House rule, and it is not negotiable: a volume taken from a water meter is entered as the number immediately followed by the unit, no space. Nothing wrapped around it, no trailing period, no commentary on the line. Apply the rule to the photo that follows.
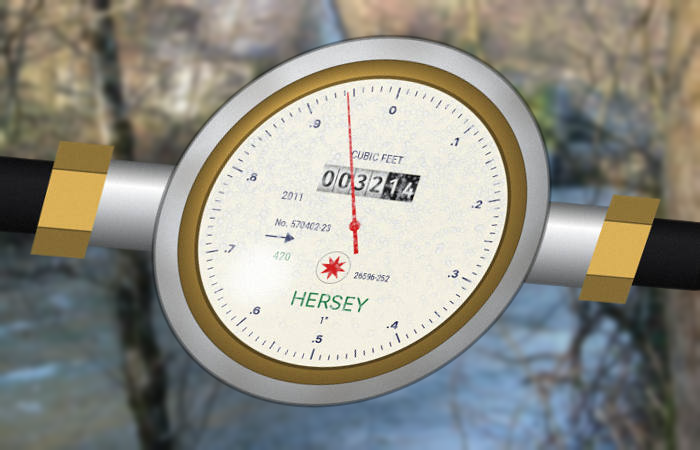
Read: 3213.94ft³
